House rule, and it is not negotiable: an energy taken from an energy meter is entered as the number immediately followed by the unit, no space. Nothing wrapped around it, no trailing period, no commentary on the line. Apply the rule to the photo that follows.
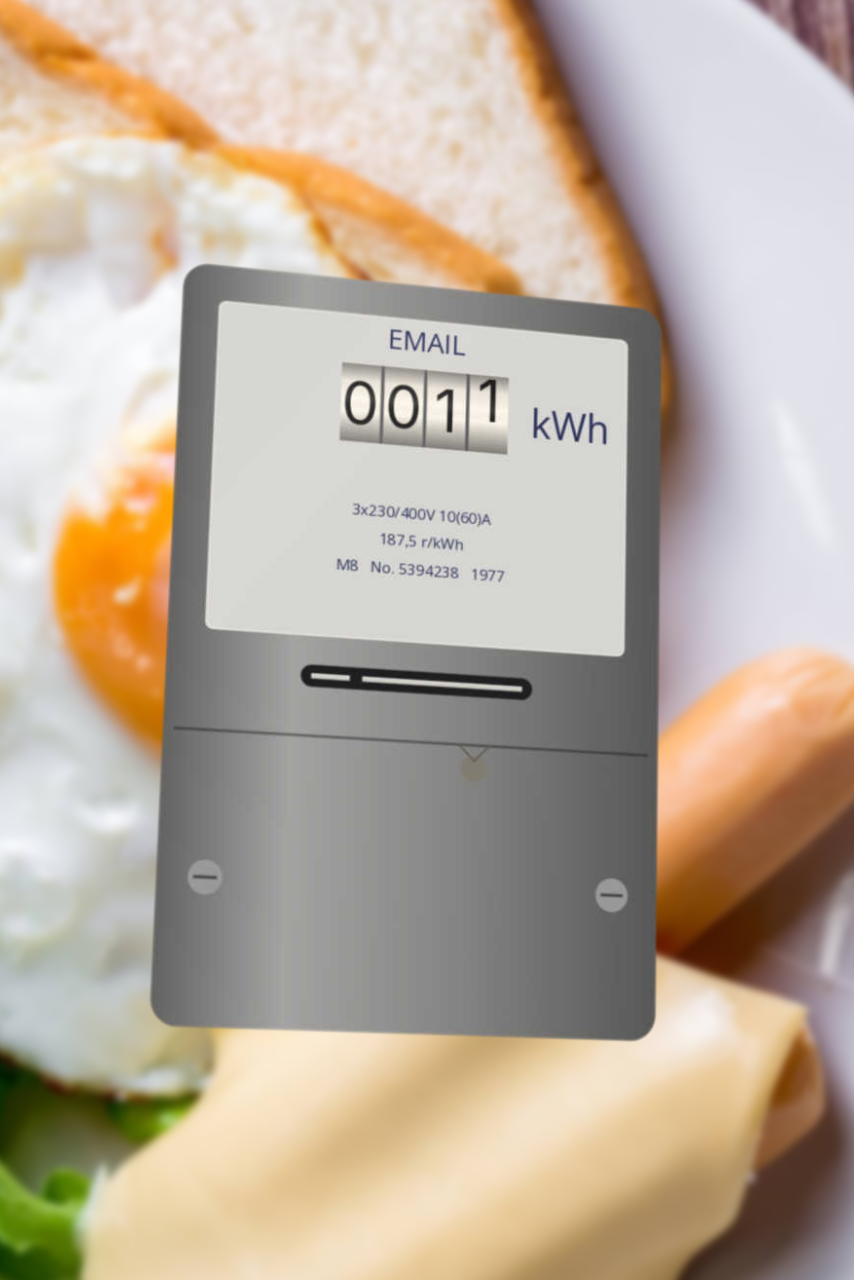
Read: 11kWh
